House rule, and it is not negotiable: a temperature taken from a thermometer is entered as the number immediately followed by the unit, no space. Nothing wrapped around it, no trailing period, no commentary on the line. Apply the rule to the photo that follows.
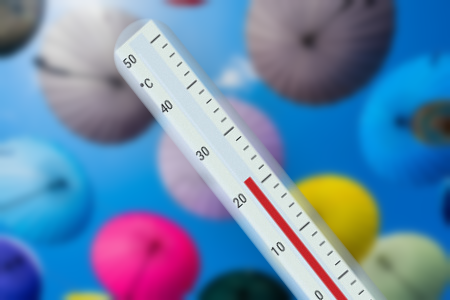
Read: 22°C
